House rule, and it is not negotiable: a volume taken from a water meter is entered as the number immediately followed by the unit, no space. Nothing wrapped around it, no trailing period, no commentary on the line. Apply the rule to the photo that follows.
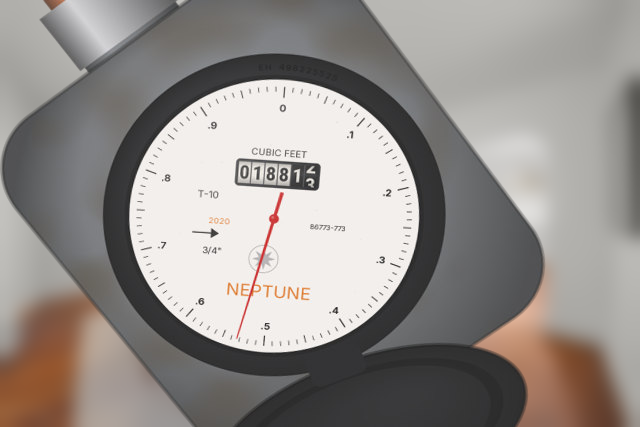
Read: 18812.53ft³
